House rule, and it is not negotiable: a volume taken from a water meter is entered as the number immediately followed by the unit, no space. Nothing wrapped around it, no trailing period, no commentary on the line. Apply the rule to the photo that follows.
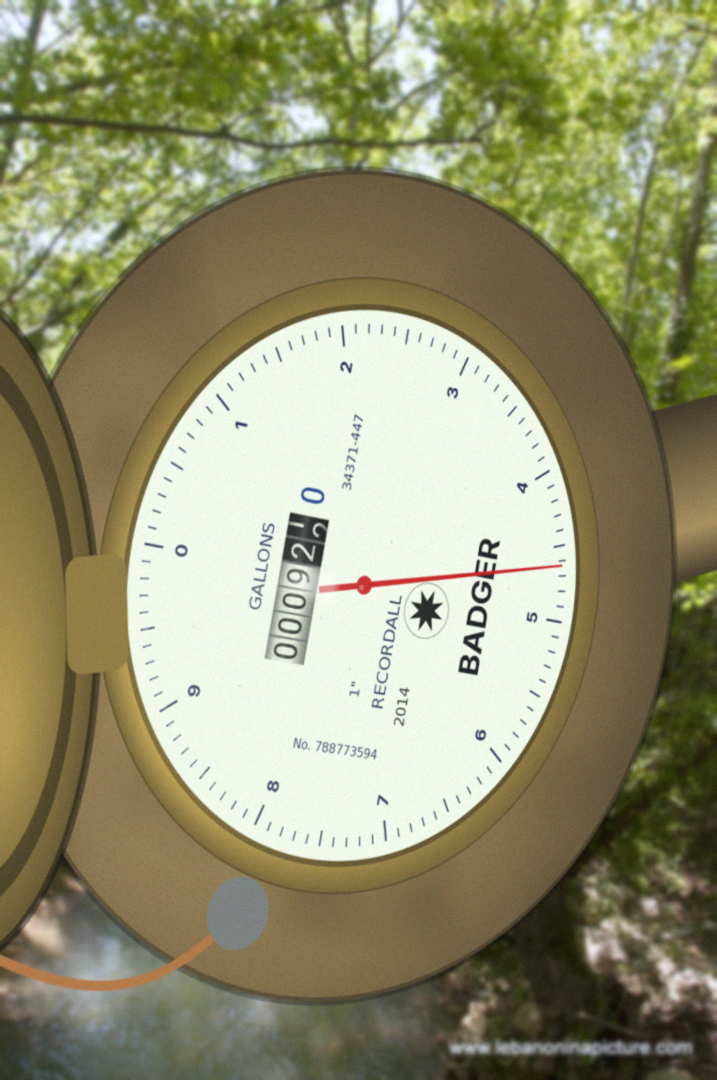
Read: 9214.6gal
